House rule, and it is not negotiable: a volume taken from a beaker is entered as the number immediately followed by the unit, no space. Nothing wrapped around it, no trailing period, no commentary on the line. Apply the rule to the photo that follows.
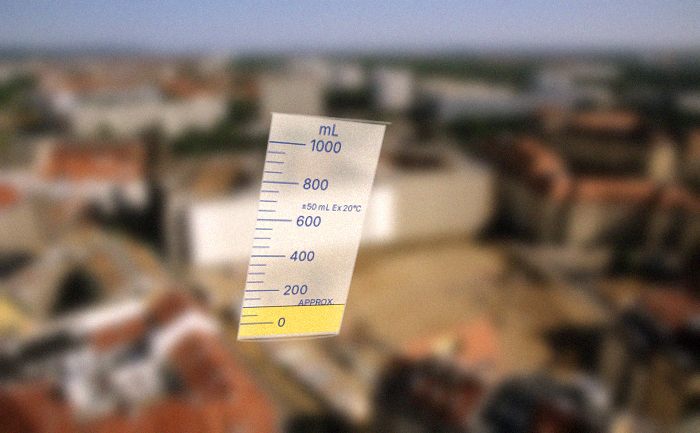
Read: 100mL
